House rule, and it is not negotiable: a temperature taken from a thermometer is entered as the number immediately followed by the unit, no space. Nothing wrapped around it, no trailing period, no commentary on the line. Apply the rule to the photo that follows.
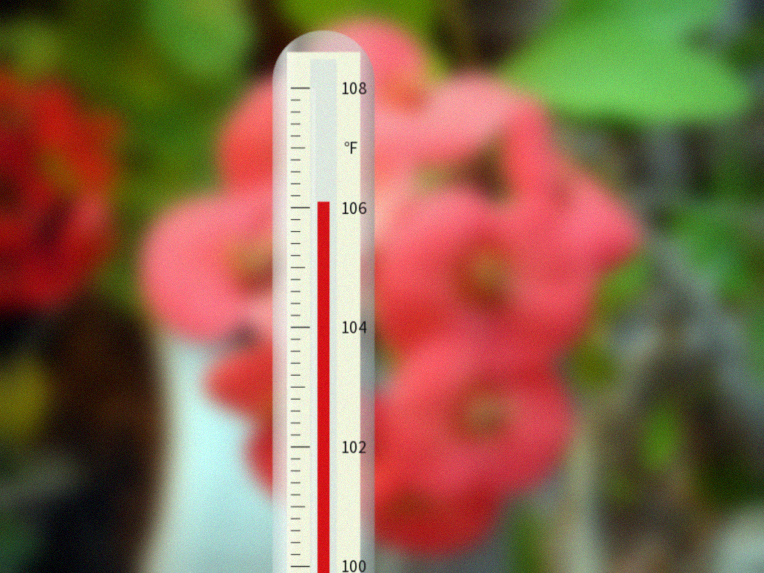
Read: 106.1°F
